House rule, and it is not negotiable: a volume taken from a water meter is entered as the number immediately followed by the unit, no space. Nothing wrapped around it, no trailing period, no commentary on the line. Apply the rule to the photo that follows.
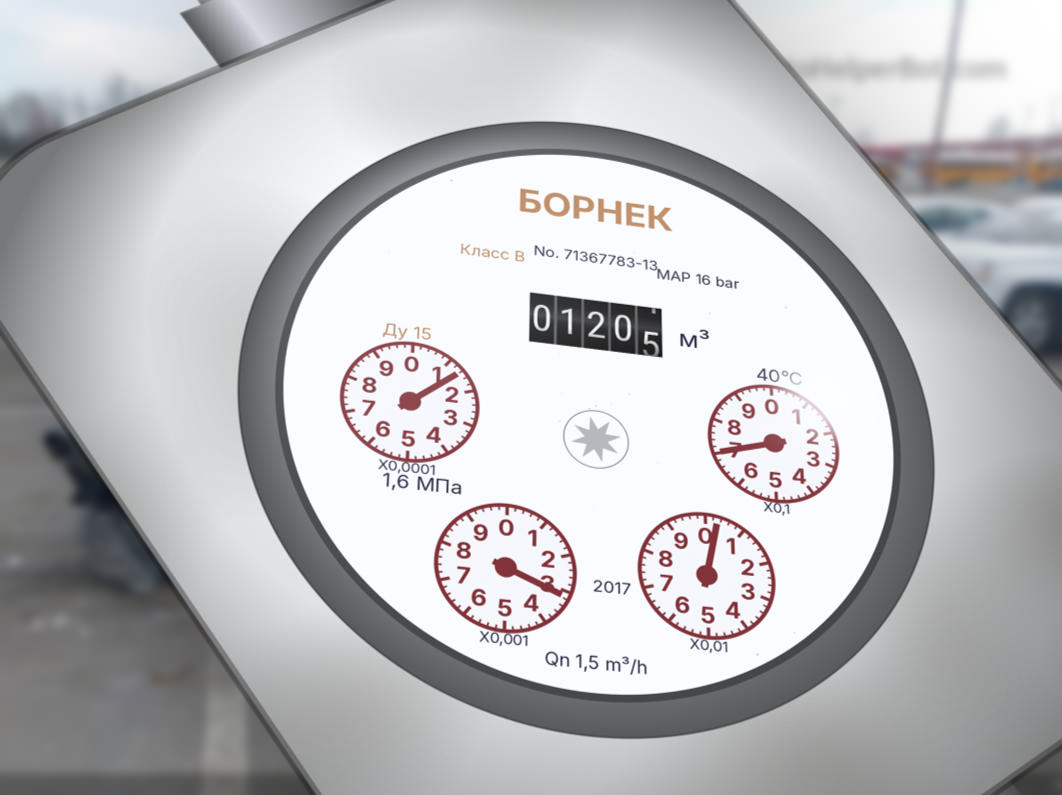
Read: 1204.7031m³
